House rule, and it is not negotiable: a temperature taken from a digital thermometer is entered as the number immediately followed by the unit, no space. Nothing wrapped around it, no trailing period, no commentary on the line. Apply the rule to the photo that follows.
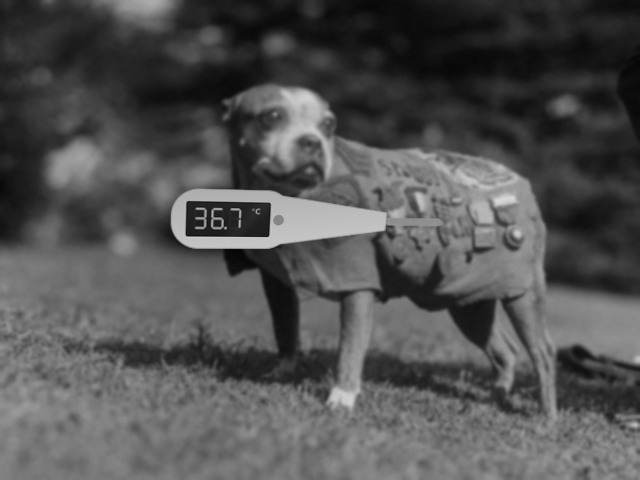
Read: 36.7°C
